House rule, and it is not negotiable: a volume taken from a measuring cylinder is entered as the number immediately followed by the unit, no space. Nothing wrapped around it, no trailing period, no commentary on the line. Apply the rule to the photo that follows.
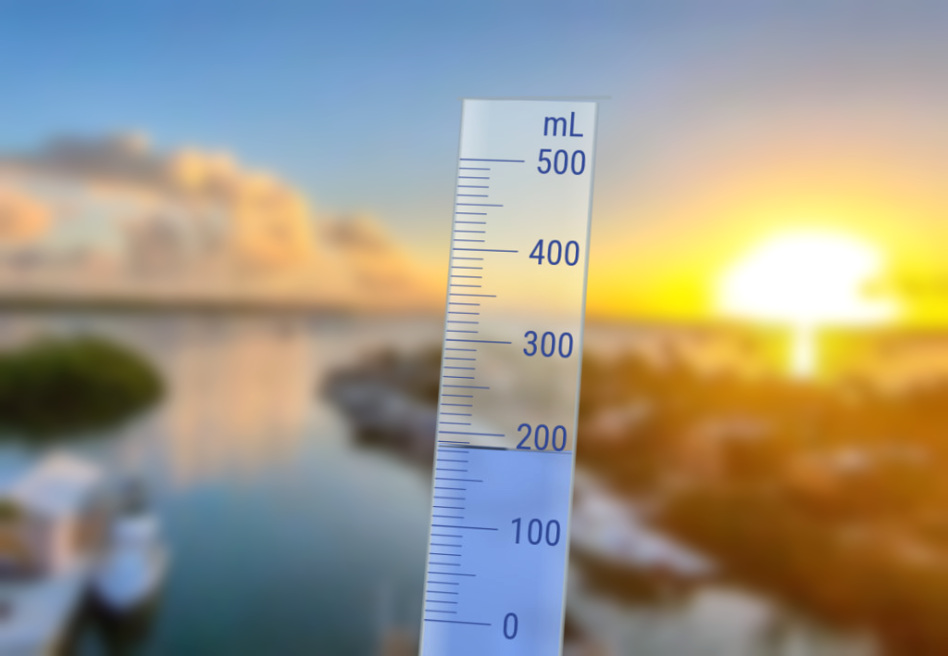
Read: 185mL
